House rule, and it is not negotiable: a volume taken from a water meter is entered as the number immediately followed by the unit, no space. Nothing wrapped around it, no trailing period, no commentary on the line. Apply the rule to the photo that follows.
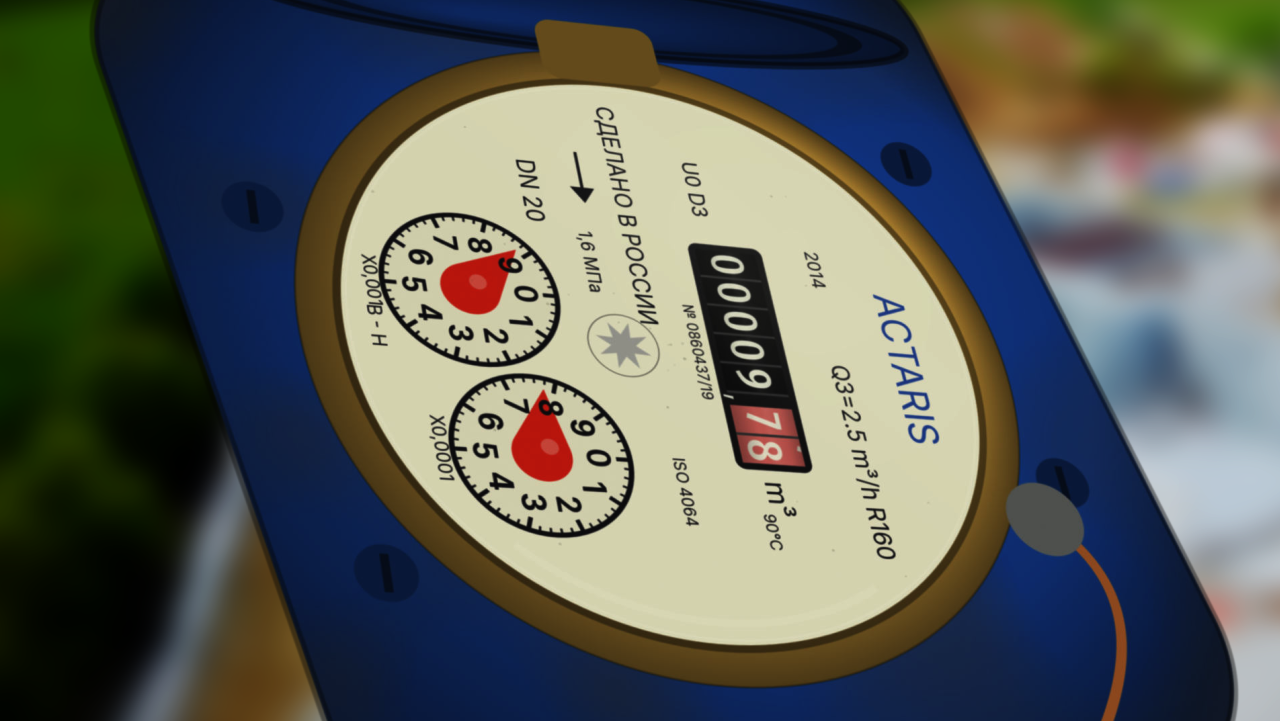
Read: 9.7787m³
